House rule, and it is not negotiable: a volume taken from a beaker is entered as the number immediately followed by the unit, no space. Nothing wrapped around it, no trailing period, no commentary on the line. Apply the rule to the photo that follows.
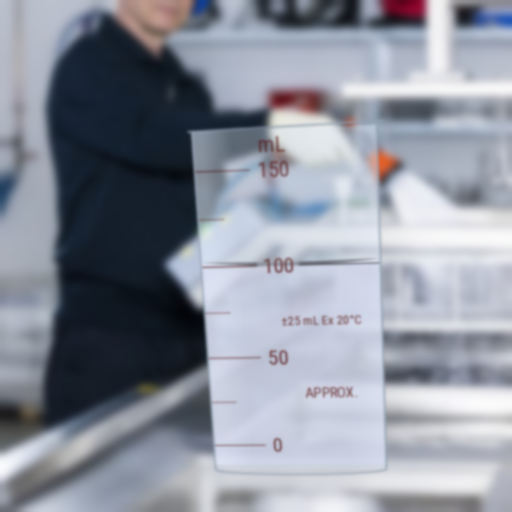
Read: 100mL
